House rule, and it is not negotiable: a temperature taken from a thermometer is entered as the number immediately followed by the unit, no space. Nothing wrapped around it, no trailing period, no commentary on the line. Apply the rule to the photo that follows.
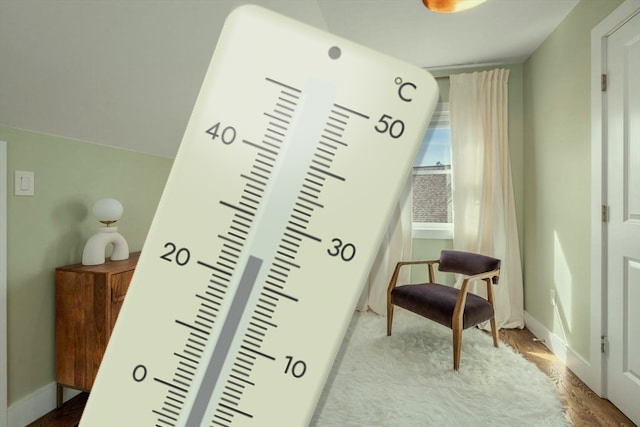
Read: 24°C
